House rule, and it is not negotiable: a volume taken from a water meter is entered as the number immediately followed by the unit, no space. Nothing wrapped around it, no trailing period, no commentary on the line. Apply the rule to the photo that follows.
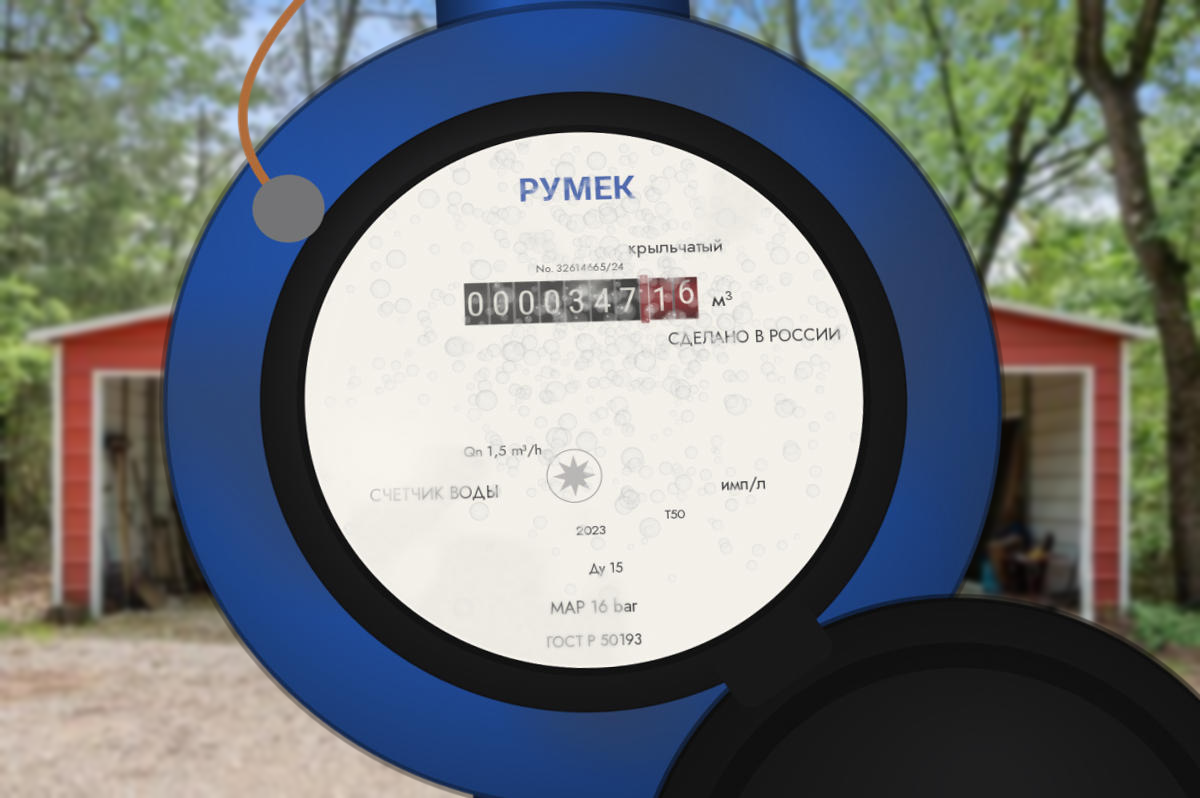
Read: 347.16m³
